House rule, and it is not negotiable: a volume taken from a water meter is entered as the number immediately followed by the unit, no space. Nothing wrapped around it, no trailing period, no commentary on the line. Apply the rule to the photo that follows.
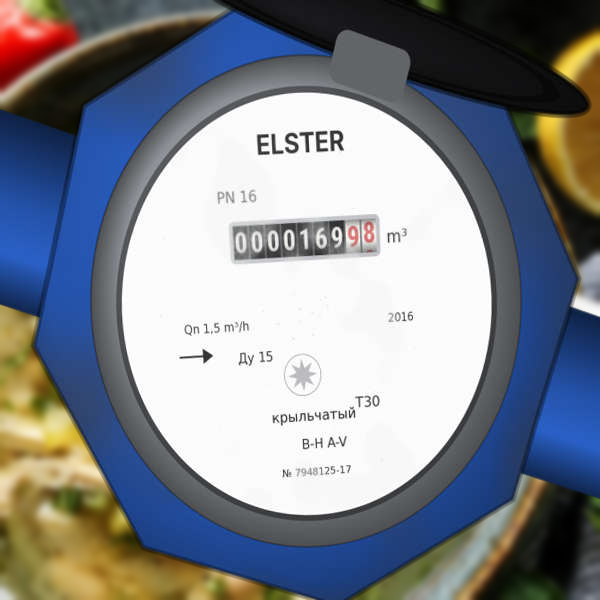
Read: 169.98m³
